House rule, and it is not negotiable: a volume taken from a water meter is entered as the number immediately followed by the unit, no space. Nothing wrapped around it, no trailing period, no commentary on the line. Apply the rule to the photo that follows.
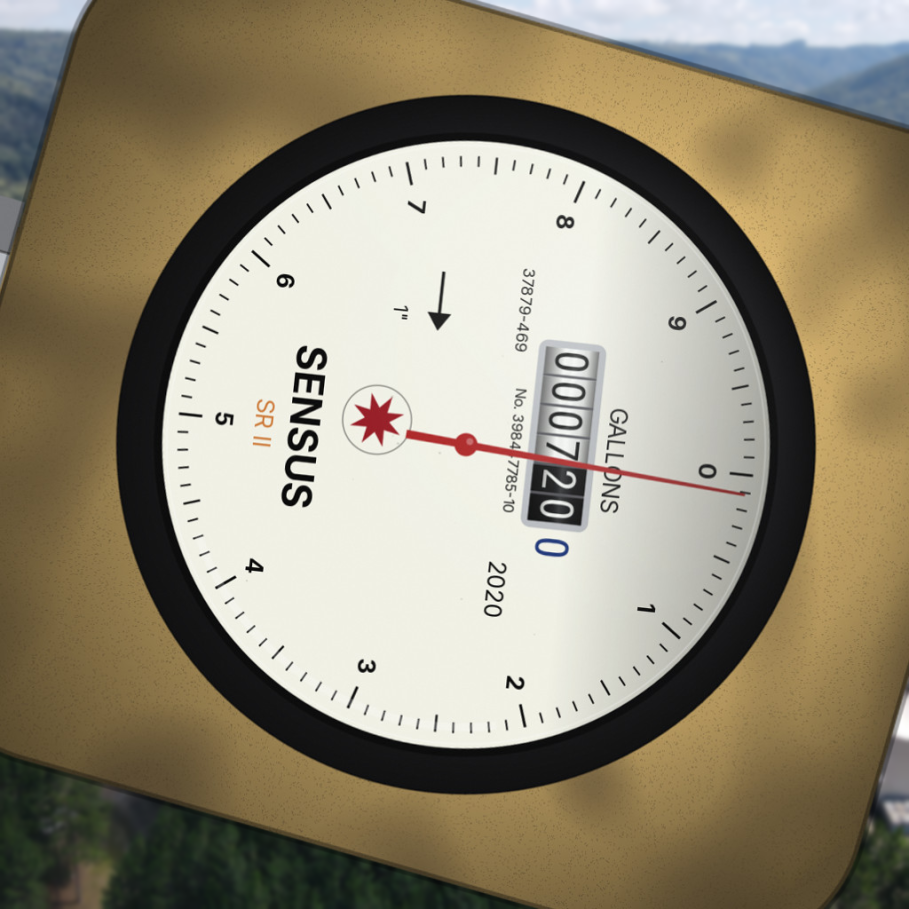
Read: 7200.1gal
